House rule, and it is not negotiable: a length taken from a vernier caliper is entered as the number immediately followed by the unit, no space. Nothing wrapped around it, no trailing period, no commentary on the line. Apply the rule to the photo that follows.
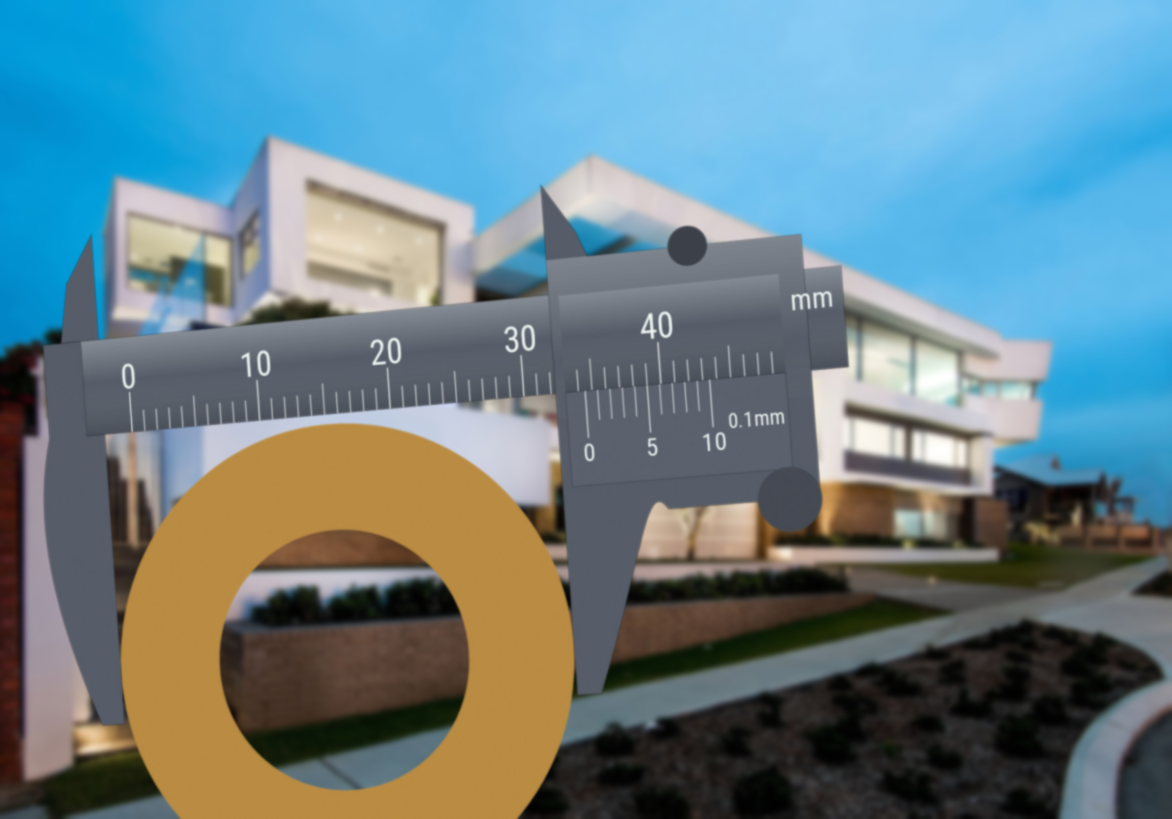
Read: 34.5mm
